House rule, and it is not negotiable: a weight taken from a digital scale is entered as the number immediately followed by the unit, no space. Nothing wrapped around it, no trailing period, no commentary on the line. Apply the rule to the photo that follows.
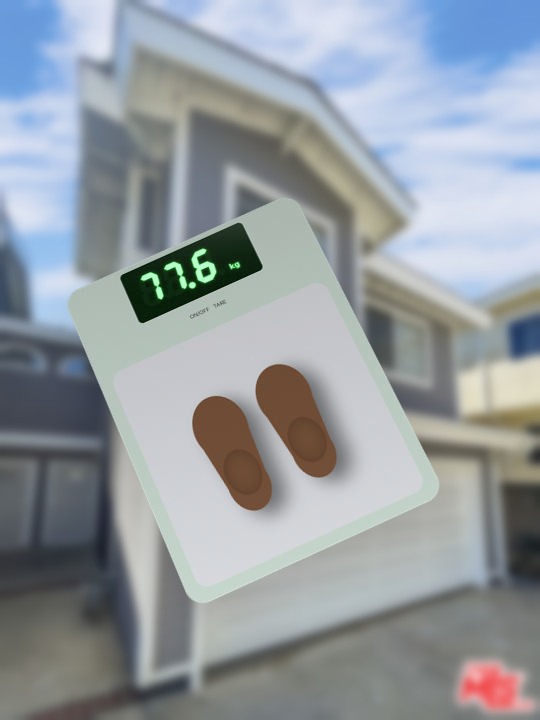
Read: 77.6kg
